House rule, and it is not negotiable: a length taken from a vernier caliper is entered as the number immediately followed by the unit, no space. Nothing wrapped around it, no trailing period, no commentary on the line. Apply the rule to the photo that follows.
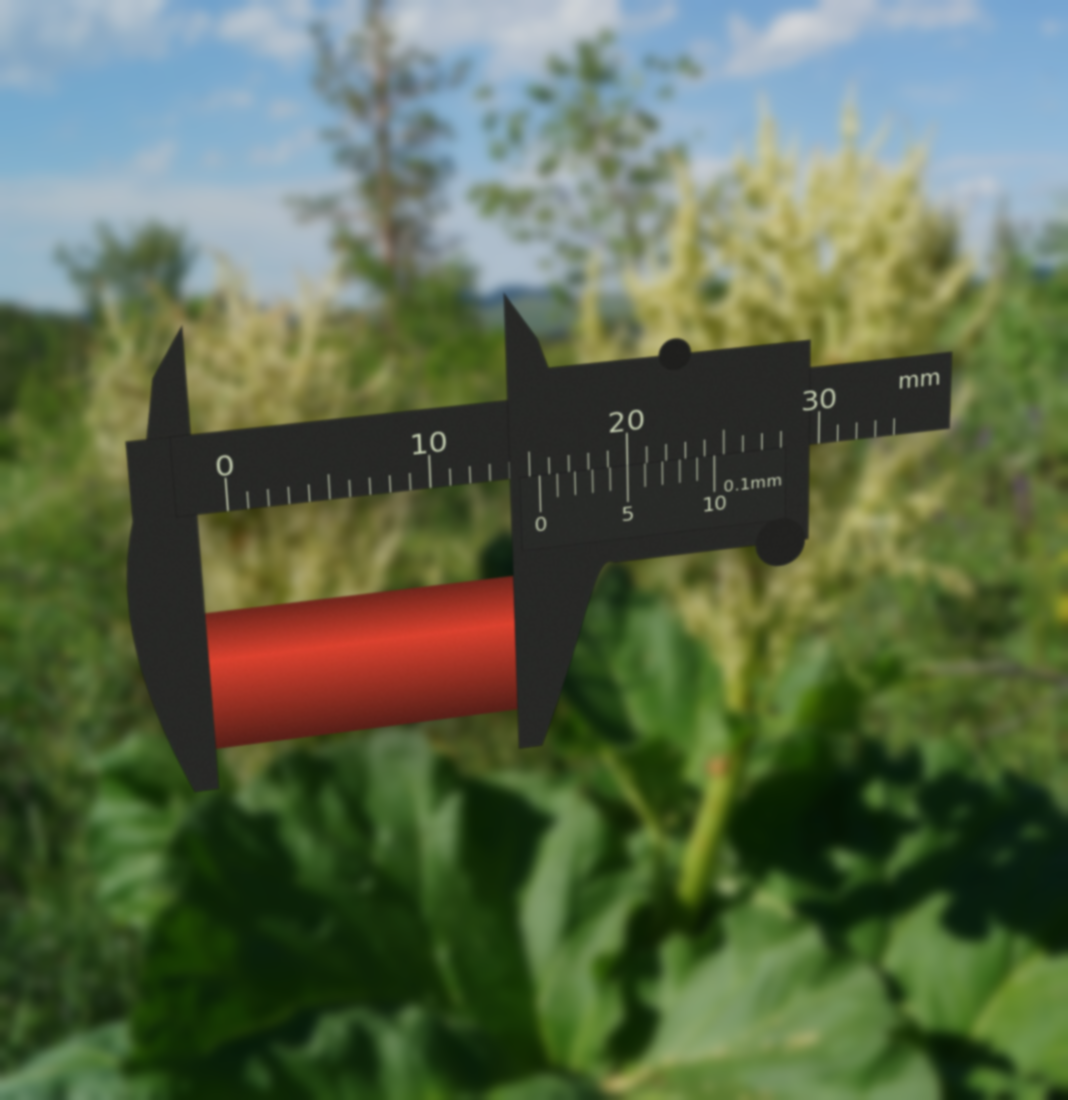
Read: 15.5mm
